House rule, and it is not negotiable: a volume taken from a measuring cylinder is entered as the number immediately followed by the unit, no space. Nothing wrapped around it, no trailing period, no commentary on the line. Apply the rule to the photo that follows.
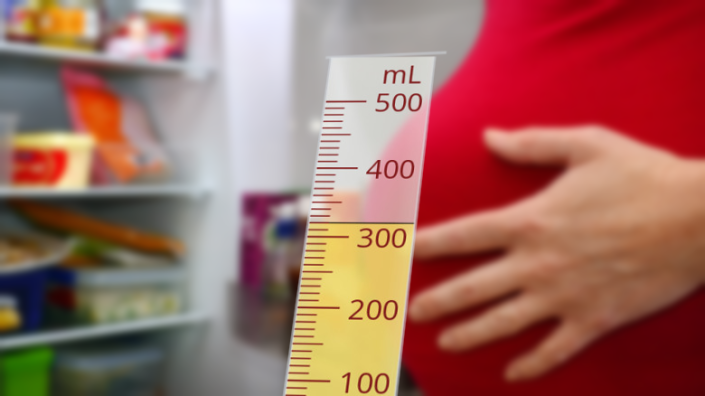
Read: 320mL
